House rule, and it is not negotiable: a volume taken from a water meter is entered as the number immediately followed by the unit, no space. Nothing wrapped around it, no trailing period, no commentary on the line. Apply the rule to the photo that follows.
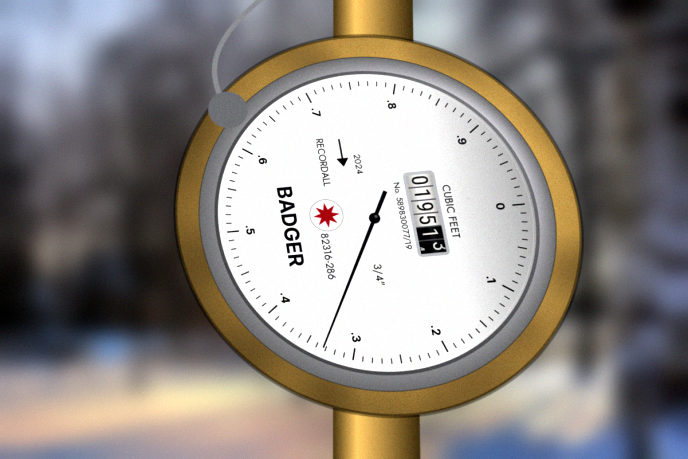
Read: 19513.33ft³
